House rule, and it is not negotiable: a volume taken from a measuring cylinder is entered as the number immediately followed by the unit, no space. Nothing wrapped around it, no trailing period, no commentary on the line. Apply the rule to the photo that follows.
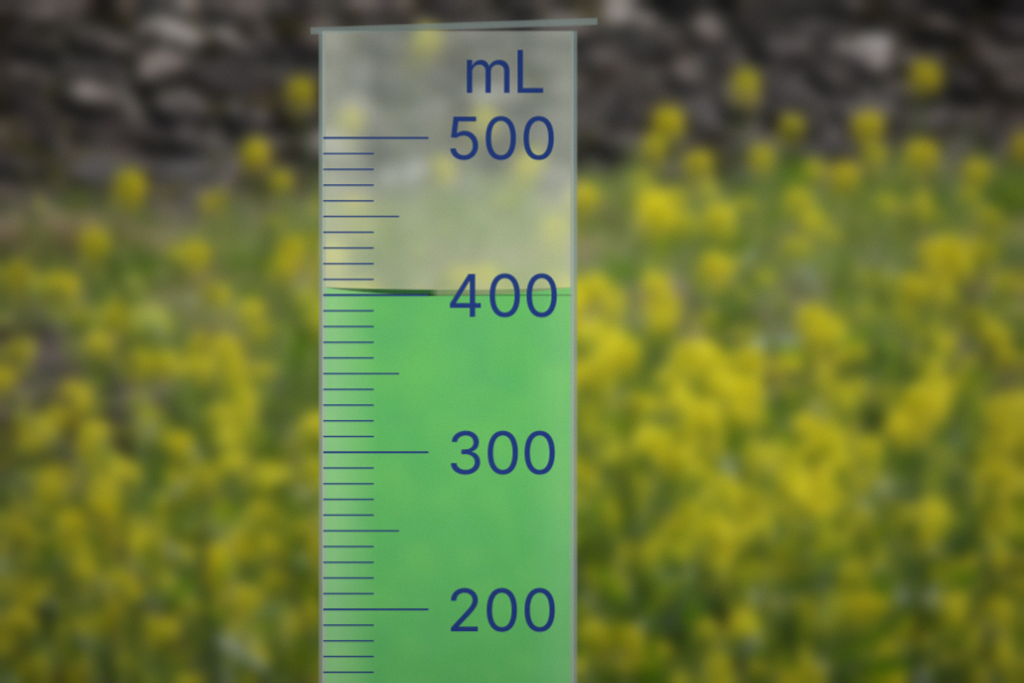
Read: 400mL
